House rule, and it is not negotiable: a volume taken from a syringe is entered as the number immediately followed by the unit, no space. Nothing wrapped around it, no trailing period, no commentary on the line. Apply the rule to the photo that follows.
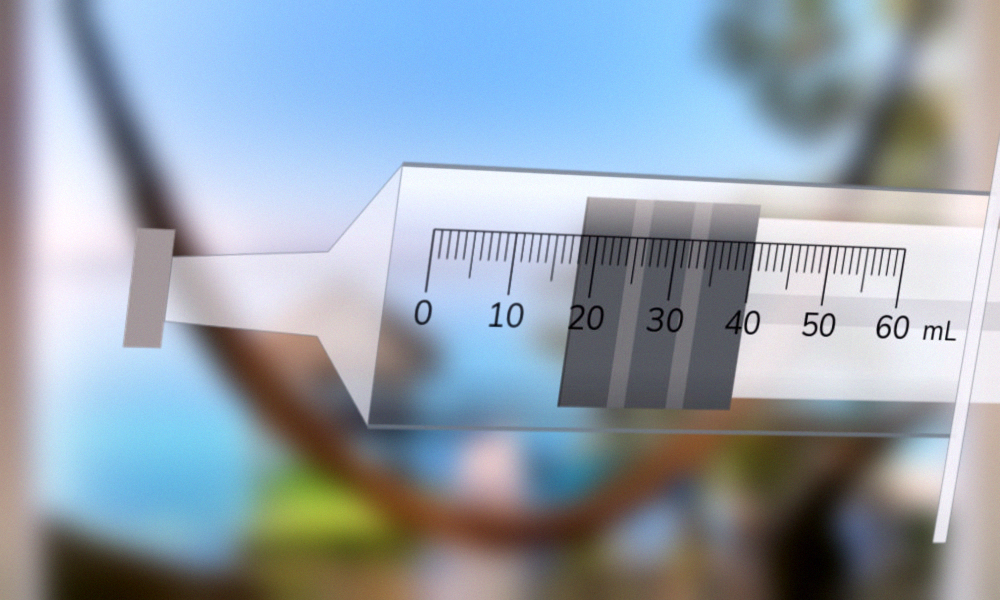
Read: 18mL
